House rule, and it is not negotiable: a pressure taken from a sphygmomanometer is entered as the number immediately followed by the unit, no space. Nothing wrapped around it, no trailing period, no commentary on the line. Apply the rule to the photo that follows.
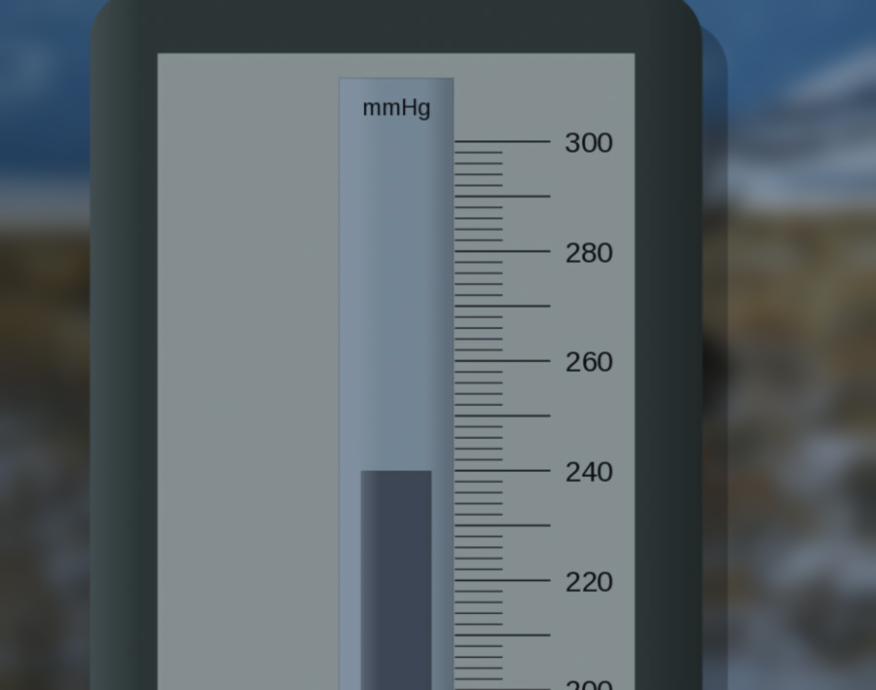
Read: 240mmHg
